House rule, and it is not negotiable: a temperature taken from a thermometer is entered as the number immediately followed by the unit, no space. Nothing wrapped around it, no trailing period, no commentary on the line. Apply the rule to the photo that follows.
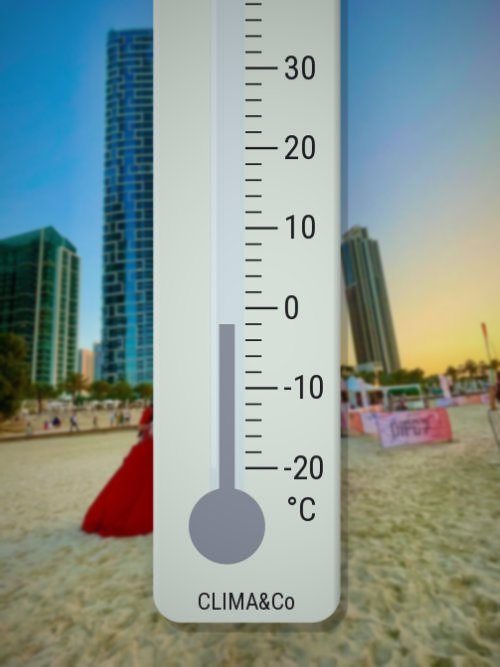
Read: -2°C
